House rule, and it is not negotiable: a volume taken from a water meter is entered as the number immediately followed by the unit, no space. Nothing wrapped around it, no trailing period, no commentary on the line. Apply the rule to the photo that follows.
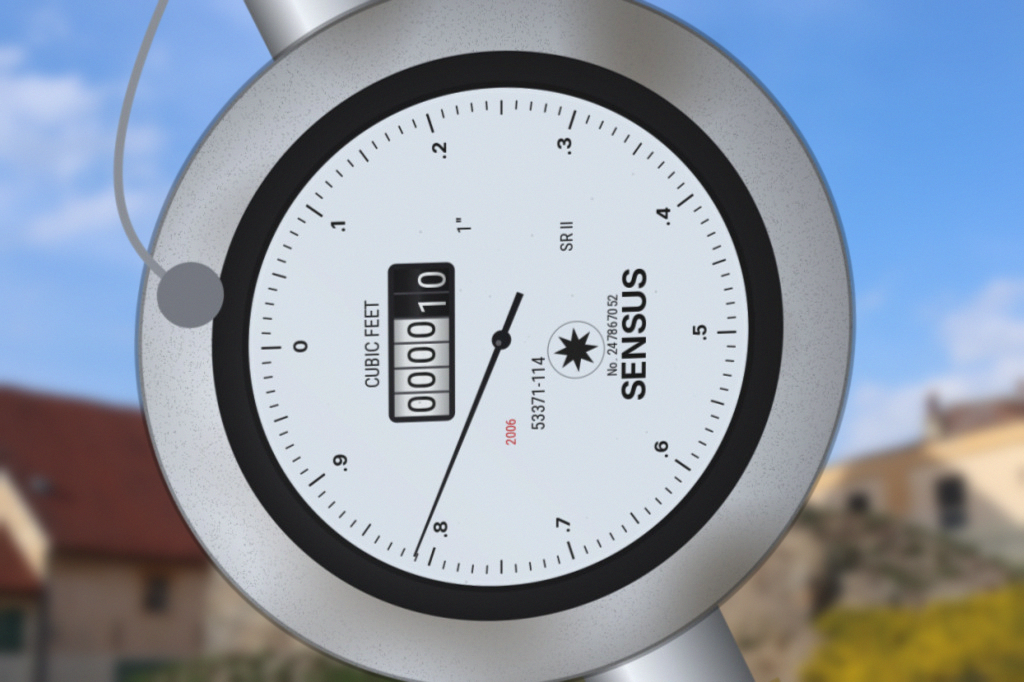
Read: 9.81ft³
